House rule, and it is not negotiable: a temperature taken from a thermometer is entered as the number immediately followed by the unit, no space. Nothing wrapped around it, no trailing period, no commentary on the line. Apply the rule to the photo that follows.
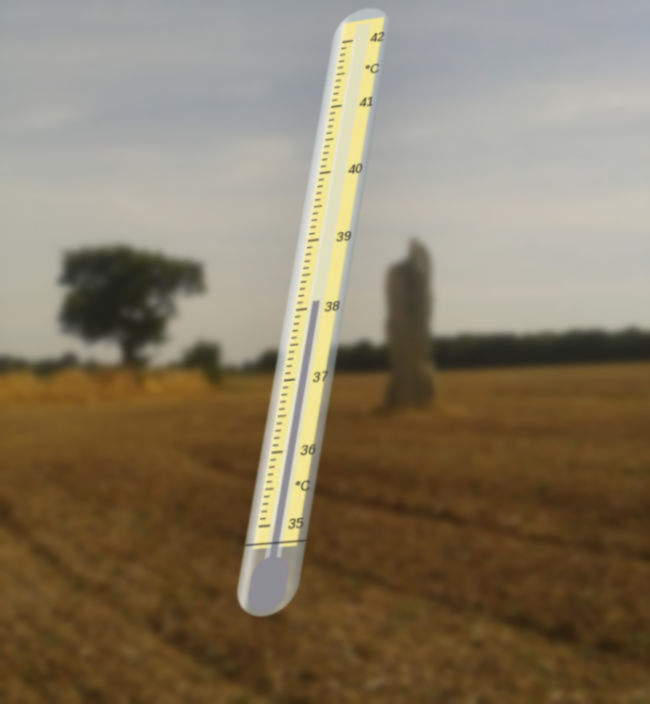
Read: 38.1°C
